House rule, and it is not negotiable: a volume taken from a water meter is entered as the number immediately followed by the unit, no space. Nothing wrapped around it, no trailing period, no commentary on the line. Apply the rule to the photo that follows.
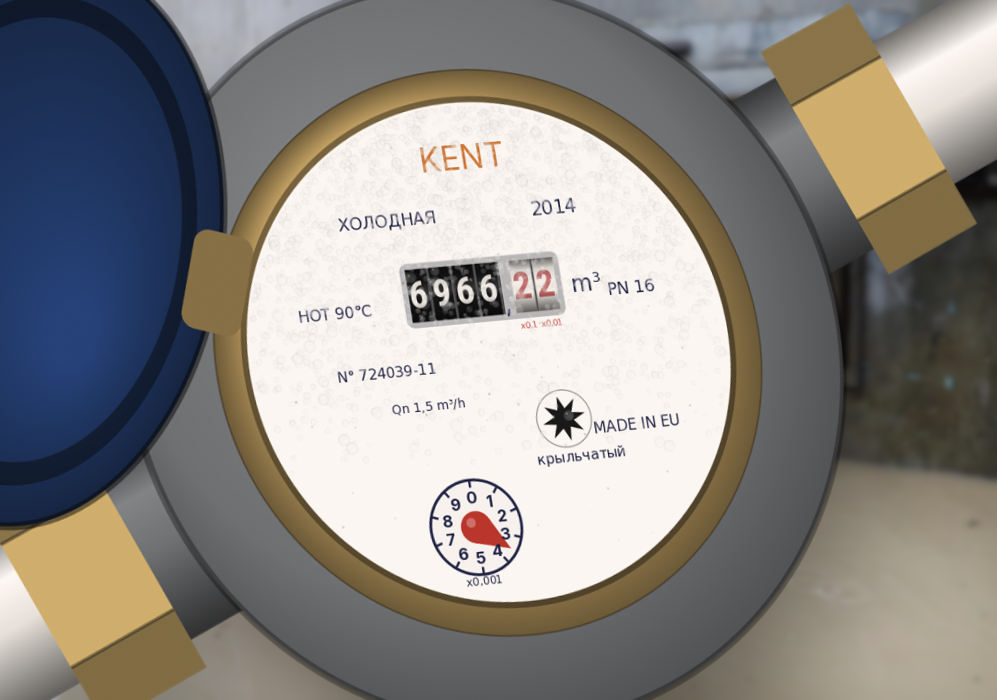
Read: 6966.223m³
